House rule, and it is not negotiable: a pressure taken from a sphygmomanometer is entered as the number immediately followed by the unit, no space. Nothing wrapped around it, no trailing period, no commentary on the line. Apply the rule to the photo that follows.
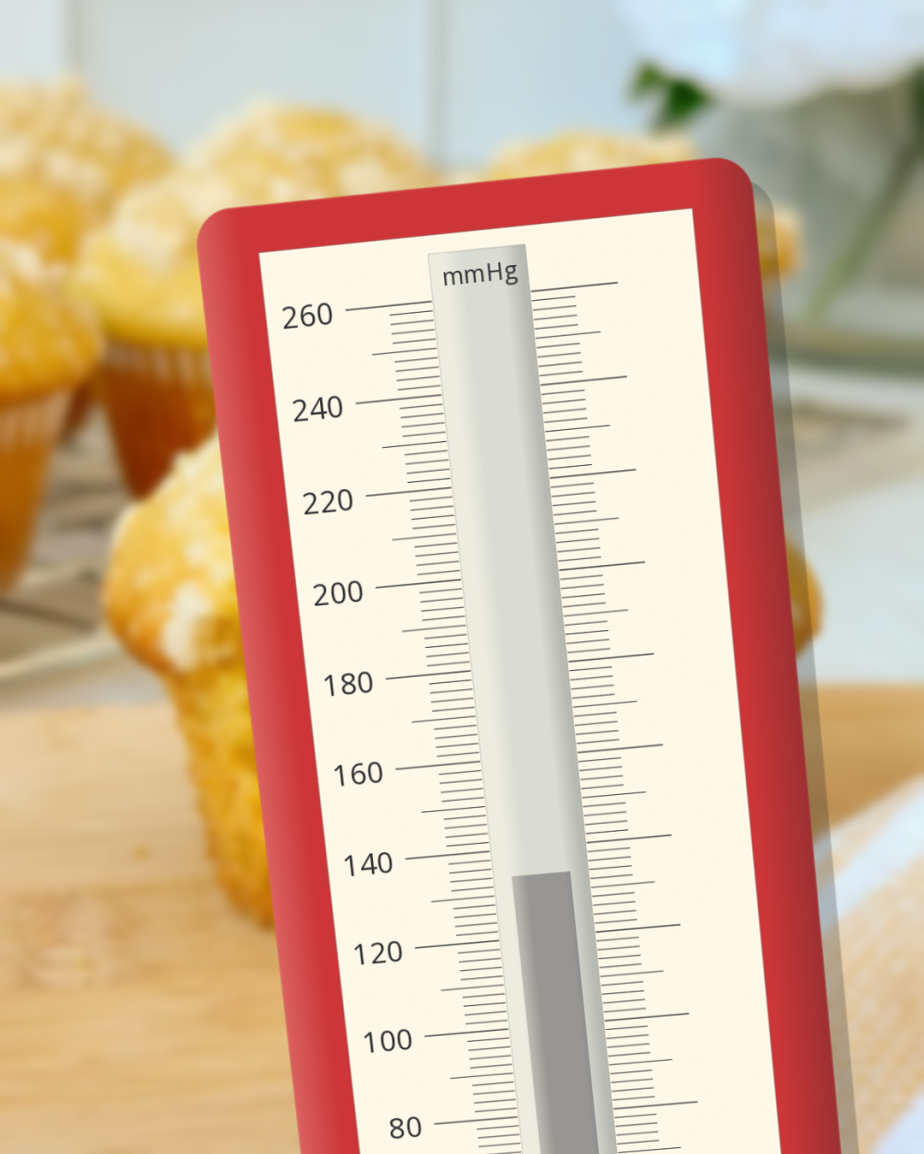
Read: 134mmHg
